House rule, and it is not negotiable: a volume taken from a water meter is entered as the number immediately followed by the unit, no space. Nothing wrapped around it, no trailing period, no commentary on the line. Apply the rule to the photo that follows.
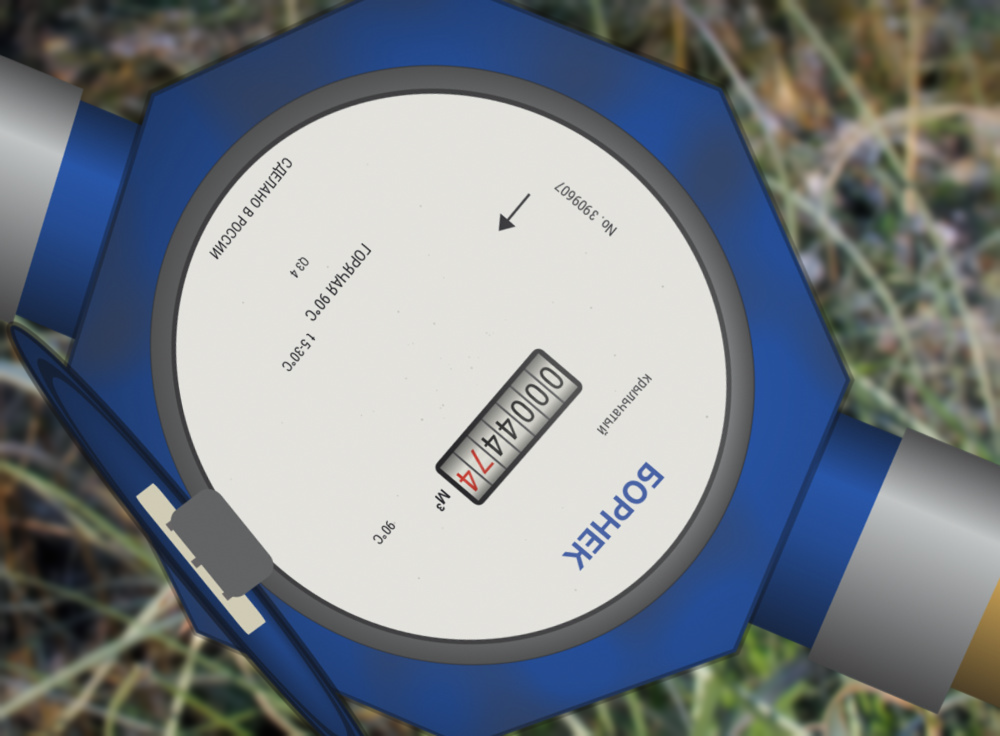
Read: 44.74m³
